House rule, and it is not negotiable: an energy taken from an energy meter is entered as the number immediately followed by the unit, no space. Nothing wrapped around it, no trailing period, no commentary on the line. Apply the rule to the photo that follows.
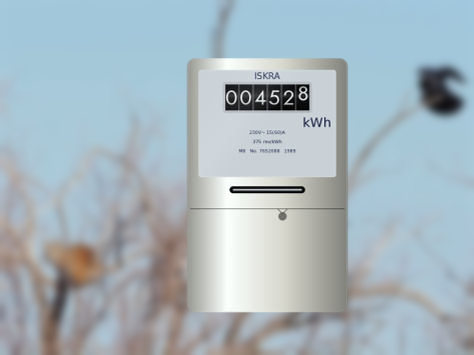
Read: 4528kWh
